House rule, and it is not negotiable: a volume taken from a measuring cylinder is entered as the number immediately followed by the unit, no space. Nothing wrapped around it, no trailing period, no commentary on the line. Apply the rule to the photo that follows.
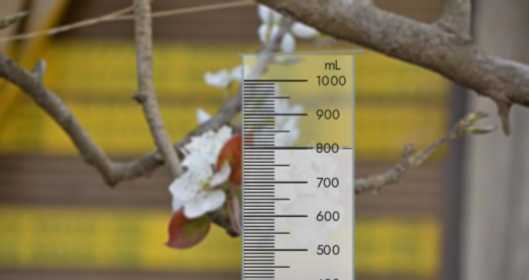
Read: 800mL
